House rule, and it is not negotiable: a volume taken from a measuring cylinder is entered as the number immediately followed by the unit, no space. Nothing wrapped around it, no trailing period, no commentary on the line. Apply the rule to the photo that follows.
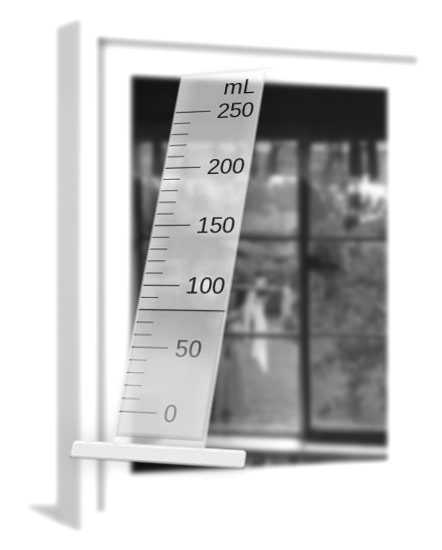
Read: 80mL
